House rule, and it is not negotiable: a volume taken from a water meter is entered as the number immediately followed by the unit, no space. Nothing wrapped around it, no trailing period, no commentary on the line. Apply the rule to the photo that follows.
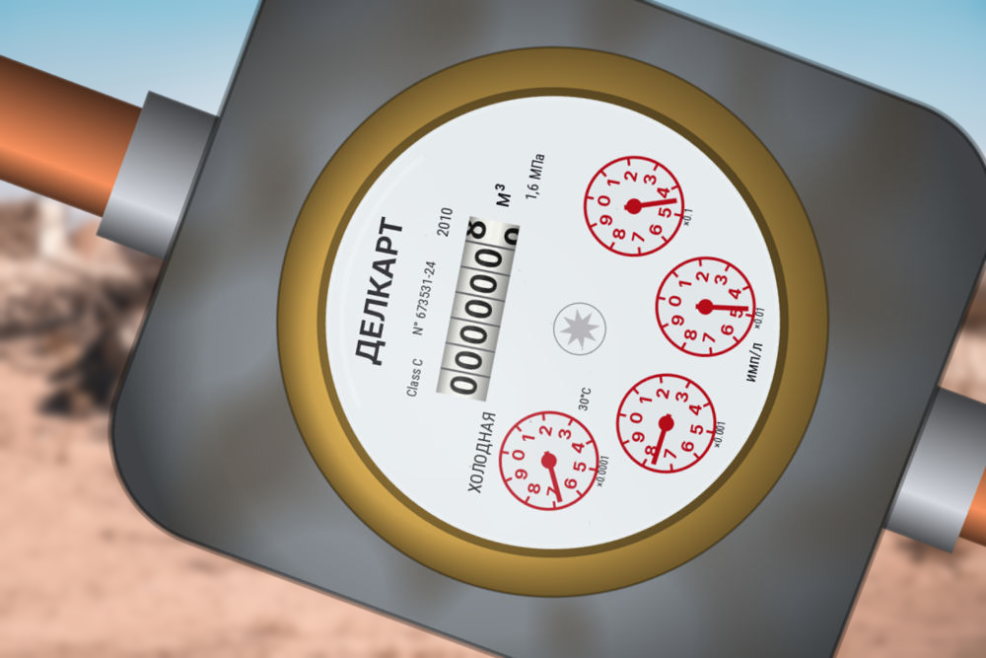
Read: 8.4476m³
